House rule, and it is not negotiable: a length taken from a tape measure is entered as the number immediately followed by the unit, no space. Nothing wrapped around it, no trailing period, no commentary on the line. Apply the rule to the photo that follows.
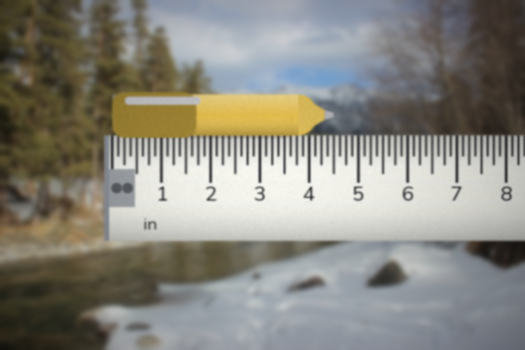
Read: 4.5in
